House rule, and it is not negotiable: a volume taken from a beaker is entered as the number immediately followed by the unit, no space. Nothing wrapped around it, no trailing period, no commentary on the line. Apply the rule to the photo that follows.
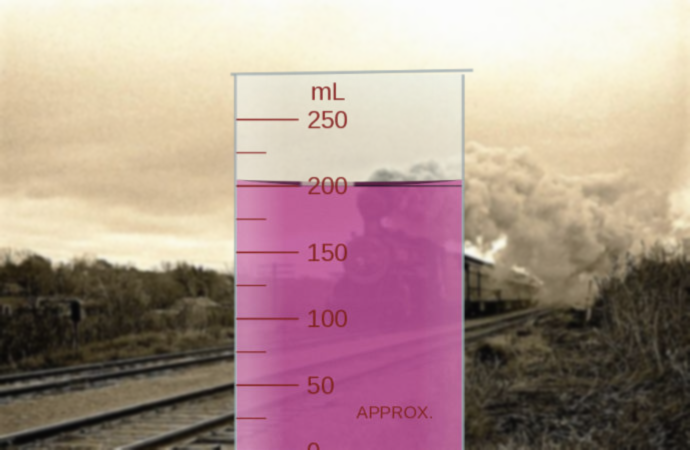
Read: 200mL
